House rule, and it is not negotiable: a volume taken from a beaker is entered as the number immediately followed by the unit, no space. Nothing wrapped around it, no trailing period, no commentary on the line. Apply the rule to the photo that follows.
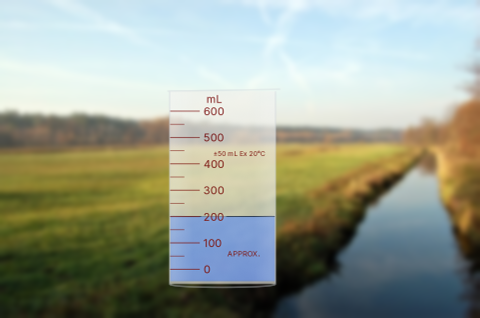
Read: 200mL
